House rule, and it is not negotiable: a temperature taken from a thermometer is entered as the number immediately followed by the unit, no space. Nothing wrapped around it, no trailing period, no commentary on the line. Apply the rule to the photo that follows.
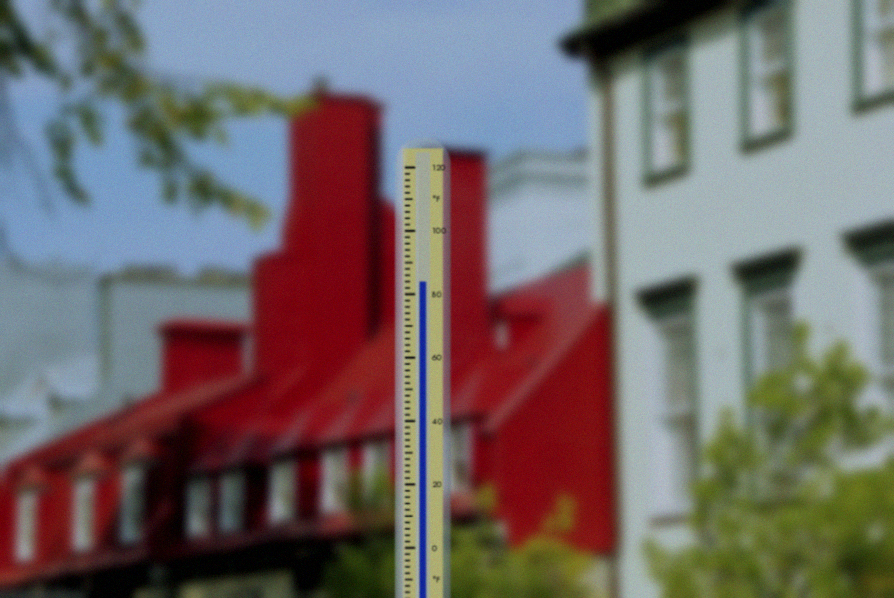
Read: 84°F
